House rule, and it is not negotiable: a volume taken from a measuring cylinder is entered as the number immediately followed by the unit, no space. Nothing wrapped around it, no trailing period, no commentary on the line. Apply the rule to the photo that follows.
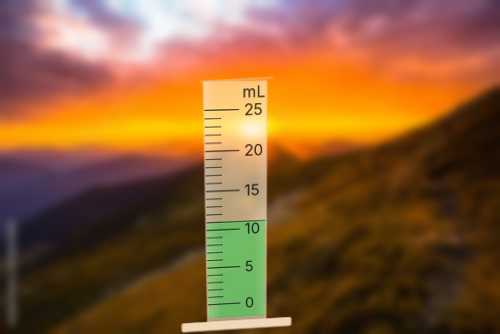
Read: 11mL
